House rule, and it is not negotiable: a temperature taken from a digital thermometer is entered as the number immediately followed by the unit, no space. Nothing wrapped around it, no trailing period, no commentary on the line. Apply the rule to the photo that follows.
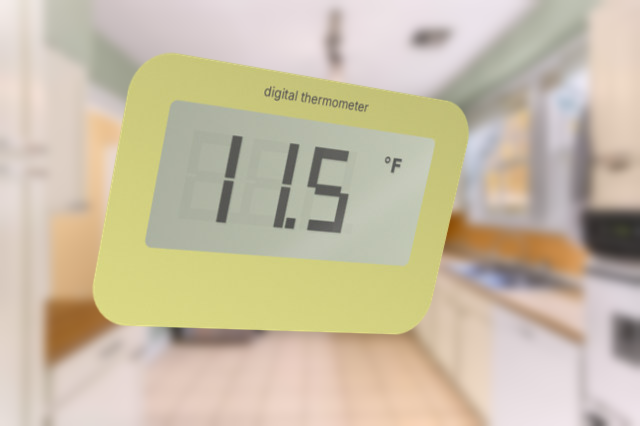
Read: 11.5°F
